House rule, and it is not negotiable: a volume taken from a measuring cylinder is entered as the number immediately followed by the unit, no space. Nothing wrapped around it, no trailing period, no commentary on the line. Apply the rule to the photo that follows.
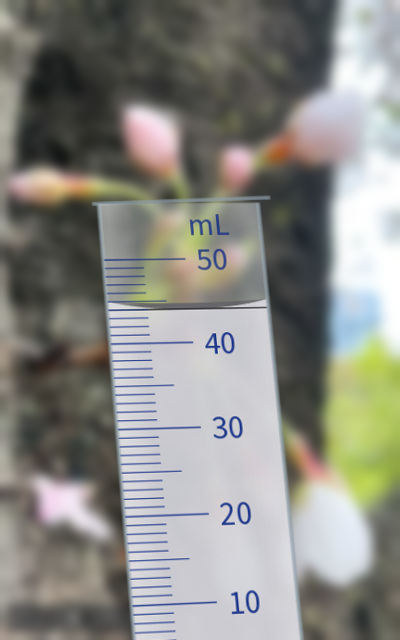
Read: 44mL
